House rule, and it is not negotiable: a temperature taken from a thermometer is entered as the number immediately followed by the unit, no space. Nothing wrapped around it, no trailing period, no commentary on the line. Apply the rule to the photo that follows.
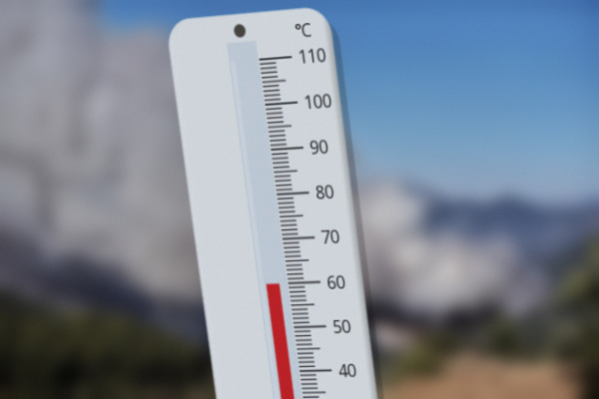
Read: 60°C
